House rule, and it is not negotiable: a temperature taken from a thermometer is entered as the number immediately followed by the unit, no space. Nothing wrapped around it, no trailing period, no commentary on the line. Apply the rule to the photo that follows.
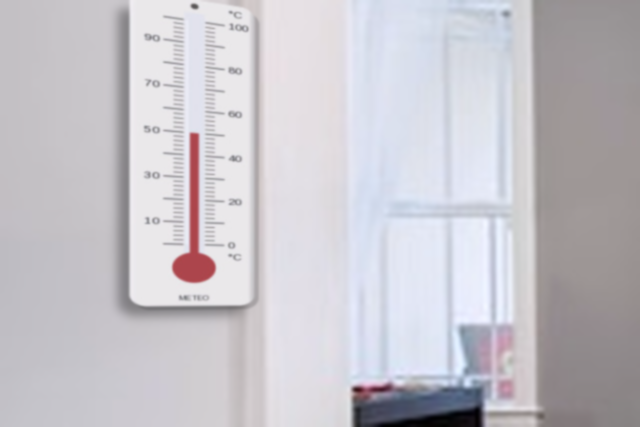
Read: 50°C
